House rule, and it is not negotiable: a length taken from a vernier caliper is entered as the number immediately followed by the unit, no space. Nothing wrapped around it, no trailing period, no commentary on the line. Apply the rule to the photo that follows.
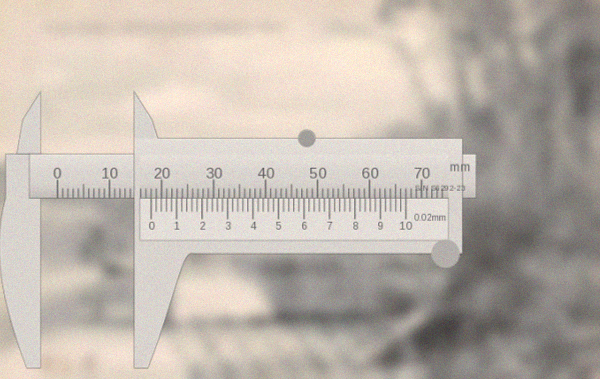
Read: 18.0mm
